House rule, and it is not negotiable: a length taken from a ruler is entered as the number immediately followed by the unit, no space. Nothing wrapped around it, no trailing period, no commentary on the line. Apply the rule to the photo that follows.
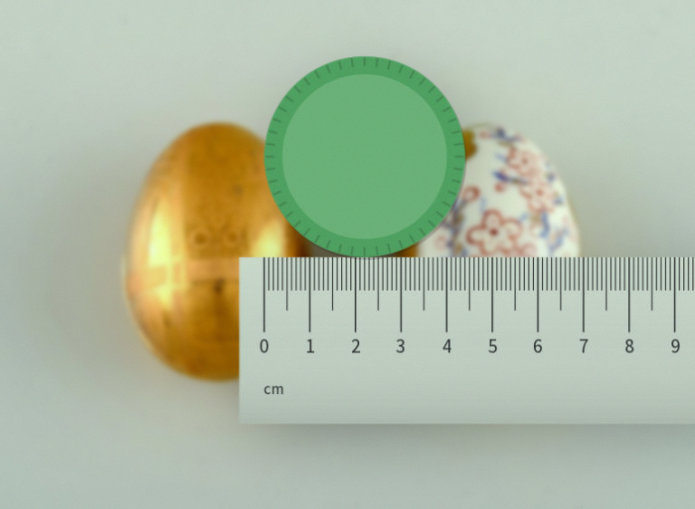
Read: 4.4cm
